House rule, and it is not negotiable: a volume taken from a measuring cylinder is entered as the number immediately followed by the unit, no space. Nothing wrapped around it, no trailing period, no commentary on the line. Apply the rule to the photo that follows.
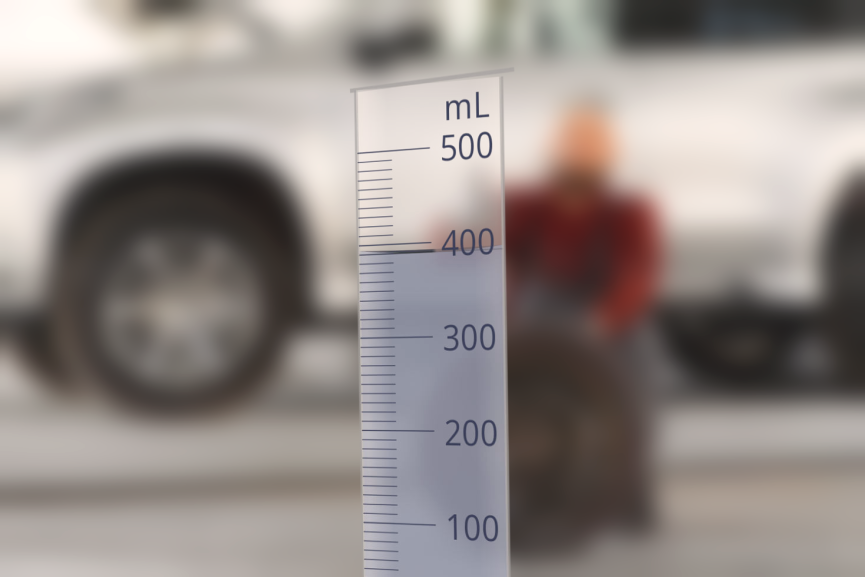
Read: 390mL
